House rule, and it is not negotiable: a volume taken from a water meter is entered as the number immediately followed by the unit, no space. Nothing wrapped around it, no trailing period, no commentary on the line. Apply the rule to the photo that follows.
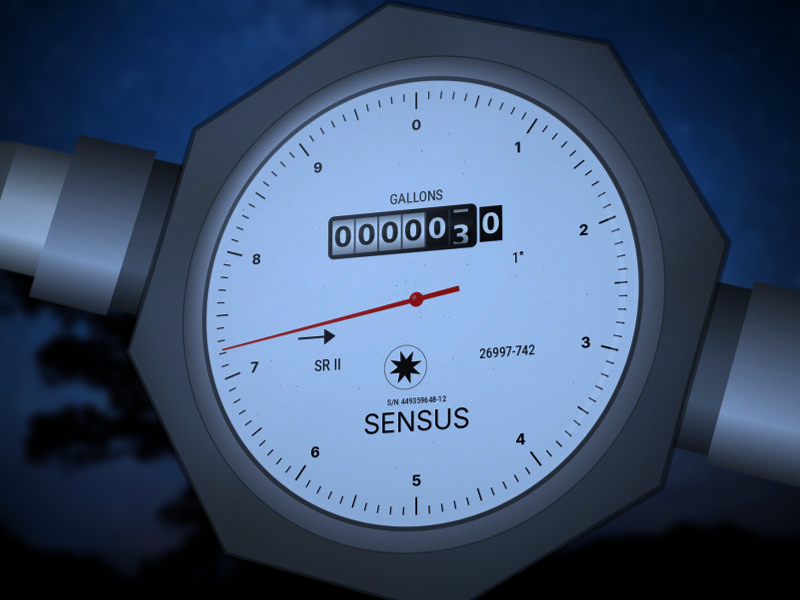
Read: 27.2gal
